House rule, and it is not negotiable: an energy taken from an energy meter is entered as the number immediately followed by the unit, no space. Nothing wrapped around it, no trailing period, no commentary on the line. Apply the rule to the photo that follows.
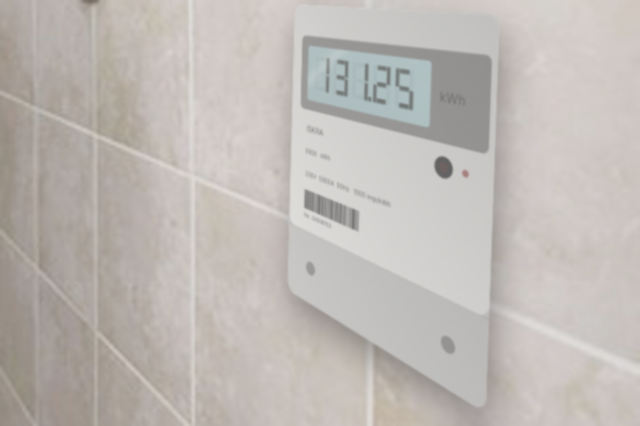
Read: 131.25kWh
